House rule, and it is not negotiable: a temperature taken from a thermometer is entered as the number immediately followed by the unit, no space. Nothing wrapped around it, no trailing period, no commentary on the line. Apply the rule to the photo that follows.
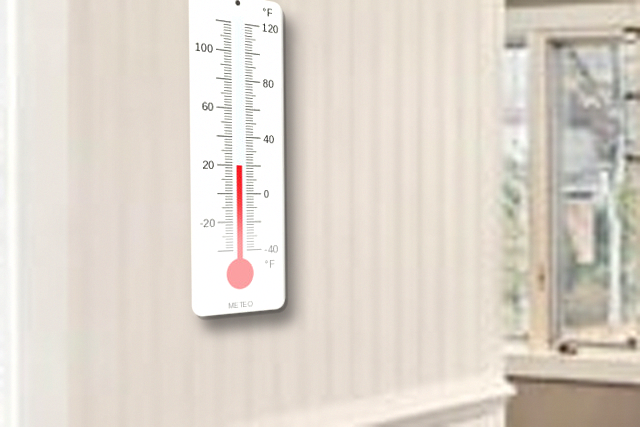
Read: 20°F
